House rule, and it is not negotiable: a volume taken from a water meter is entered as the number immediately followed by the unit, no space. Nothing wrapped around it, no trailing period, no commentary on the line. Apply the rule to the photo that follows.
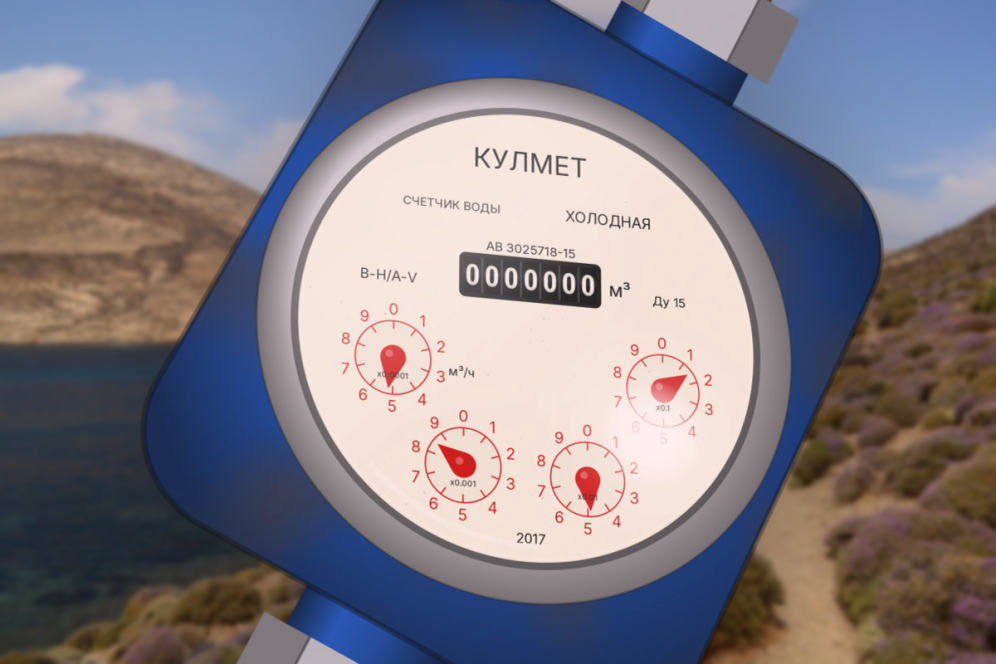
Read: 0.1485m³
